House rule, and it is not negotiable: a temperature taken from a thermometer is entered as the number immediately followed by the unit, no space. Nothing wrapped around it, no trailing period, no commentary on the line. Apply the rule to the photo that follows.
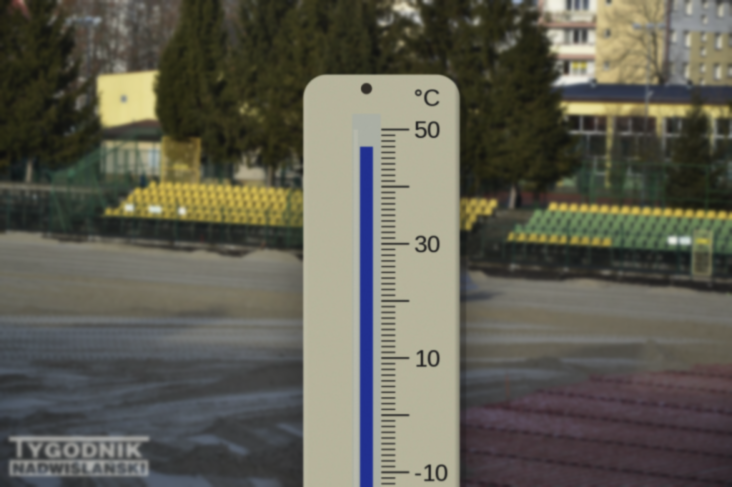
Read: 47°C
